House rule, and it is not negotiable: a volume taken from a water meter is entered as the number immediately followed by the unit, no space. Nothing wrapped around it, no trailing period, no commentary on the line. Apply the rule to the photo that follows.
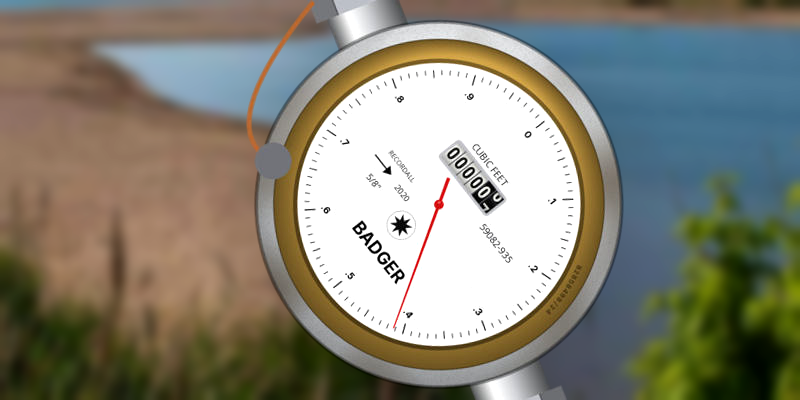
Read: 6.41ft³
